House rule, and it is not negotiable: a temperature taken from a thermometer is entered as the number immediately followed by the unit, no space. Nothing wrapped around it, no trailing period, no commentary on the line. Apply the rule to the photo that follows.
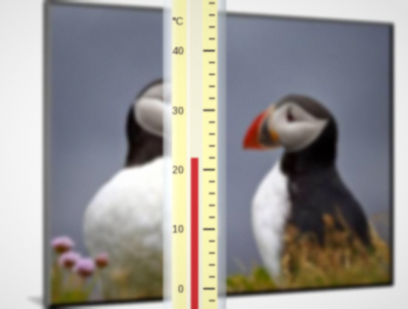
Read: 22°C
